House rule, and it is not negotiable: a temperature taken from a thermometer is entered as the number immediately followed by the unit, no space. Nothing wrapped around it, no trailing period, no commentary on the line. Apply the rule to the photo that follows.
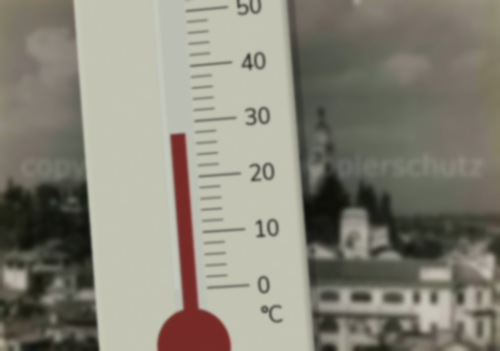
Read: 28°C
